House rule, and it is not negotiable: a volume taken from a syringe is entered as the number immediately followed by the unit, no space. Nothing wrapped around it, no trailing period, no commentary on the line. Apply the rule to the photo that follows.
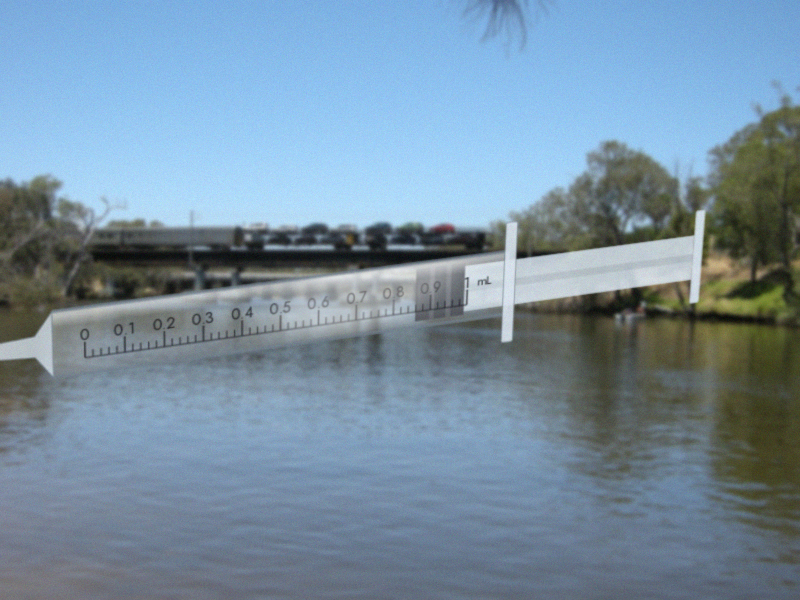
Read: 0.86mL
